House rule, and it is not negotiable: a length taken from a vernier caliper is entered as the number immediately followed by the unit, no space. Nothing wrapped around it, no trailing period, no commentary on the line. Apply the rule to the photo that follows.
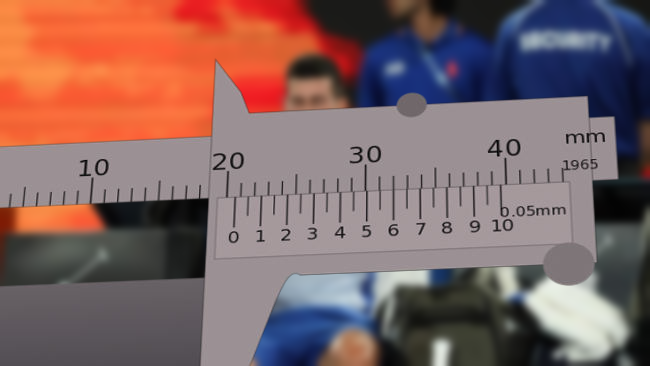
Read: 20.6mm
